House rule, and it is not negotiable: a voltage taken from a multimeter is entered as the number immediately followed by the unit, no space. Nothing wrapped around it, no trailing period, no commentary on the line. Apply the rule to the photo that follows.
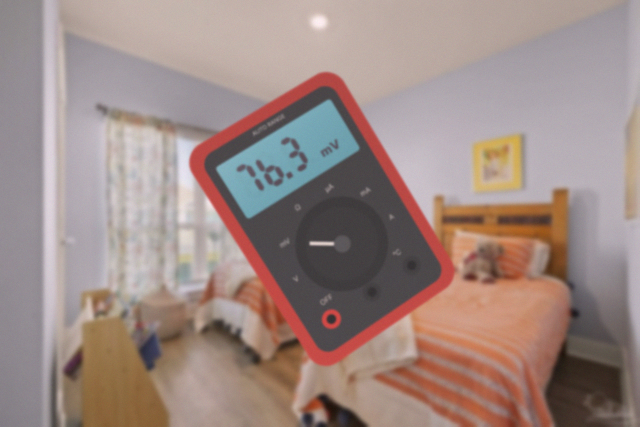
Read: 76.3mV
